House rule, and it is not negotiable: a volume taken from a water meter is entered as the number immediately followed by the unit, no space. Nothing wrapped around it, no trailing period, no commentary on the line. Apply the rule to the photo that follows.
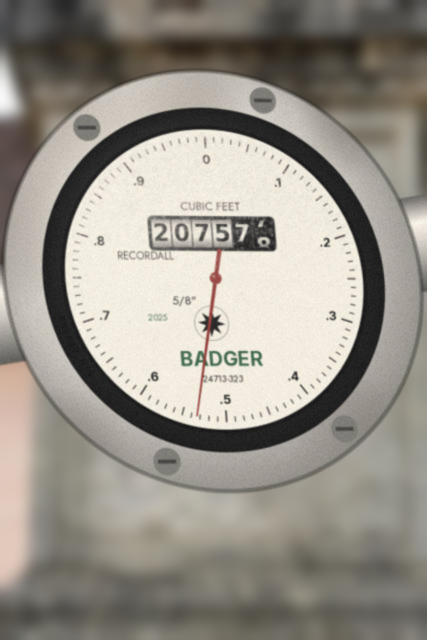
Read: 207577.53ft³
